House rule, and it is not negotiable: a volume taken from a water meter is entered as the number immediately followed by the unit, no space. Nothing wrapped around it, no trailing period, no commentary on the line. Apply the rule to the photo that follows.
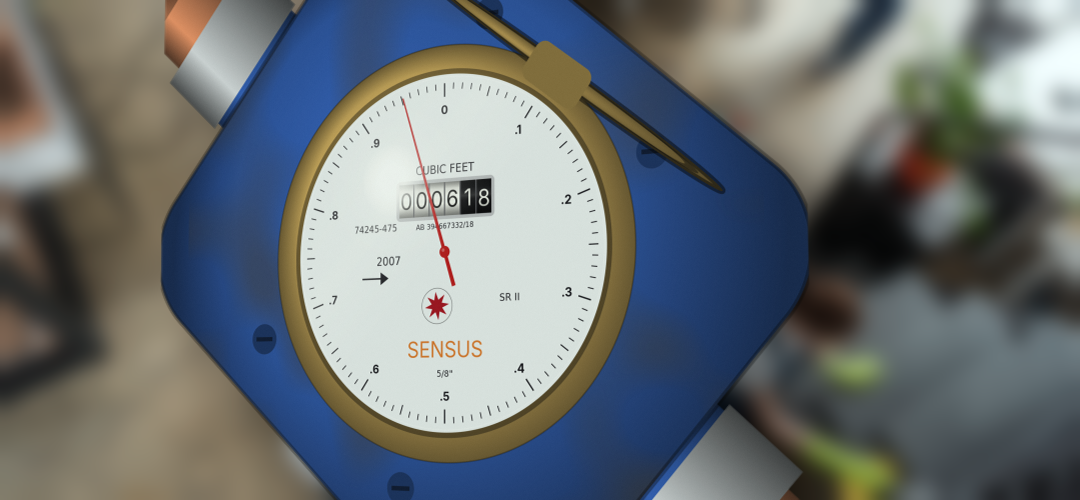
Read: 617.95ft³
